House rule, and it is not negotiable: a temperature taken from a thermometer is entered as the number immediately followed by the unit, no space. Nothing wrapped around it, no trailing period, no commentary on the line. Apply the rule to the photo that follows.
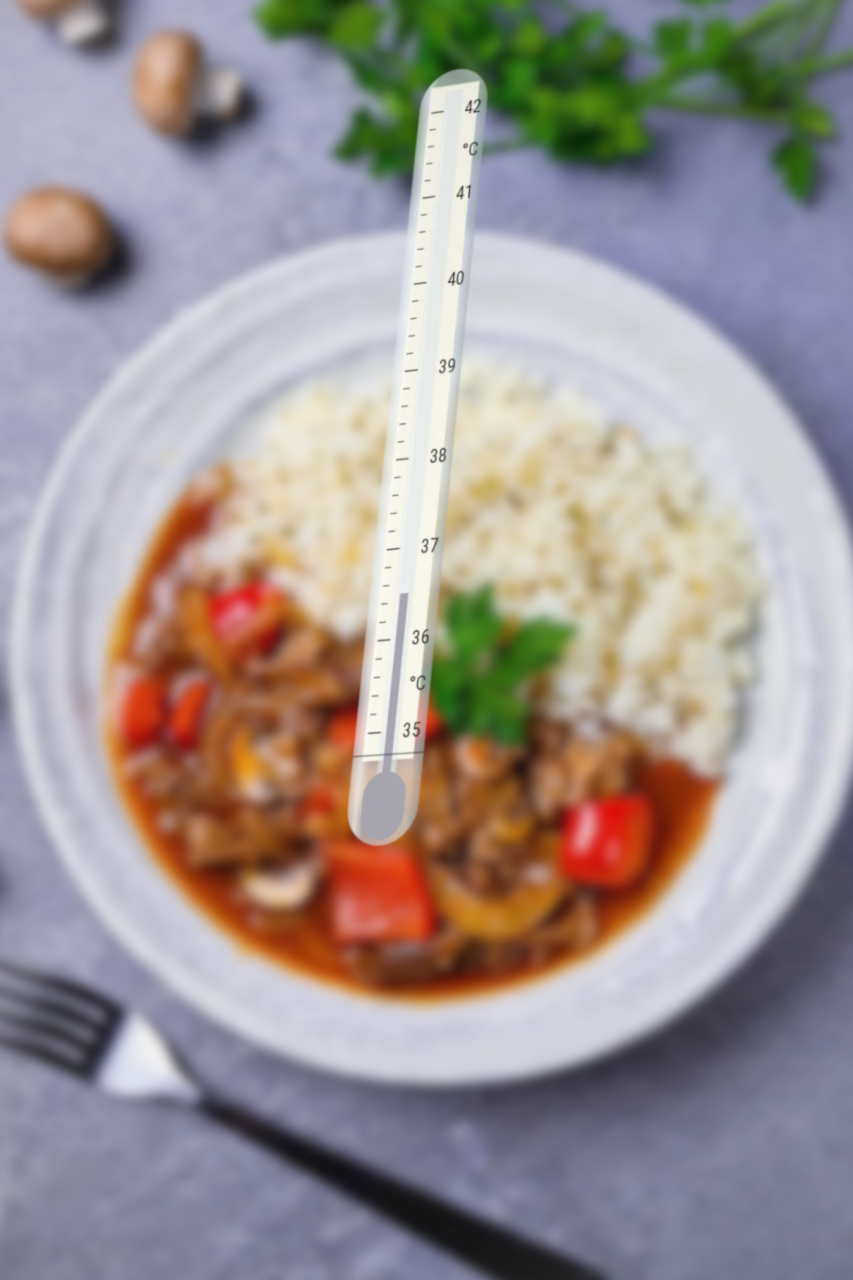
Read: 36.5°C
